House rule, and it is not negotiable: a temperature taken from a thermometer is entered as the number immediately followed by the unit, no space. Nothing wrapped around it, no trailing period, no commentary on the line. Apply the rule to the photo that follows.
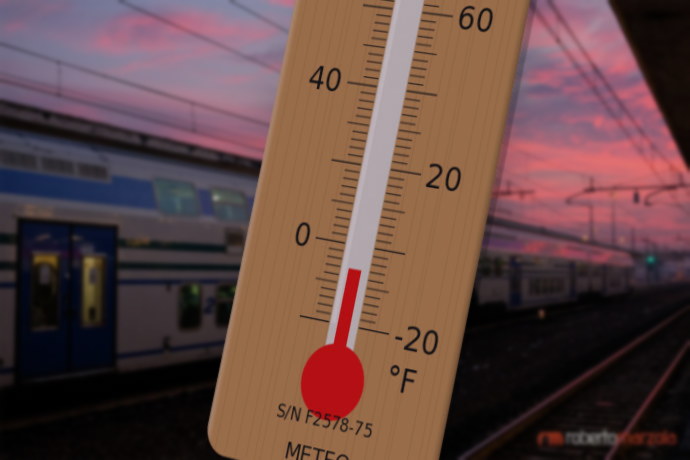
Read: -6°F
